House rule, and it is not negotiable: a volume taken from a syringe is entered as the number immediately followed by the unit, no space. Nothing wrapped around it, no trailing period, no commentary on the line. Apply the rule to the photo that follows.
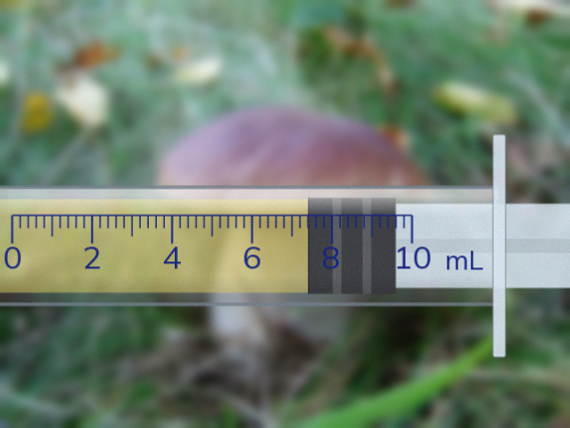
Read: 7.4mL
